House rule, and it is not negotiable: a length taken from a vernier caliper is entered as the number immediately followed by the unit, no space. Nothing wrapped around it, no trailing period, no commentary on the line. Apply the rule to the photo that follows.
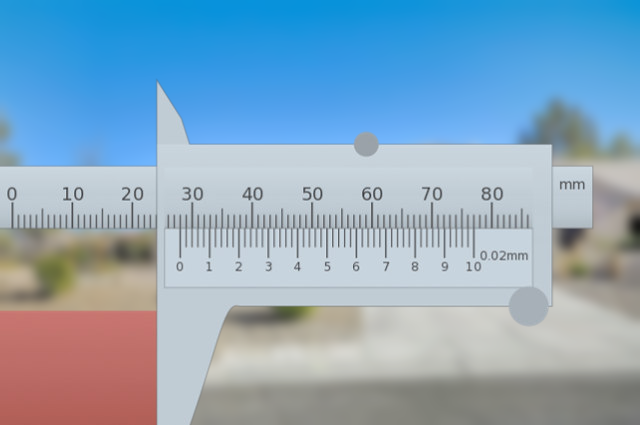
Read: 28.0mm
